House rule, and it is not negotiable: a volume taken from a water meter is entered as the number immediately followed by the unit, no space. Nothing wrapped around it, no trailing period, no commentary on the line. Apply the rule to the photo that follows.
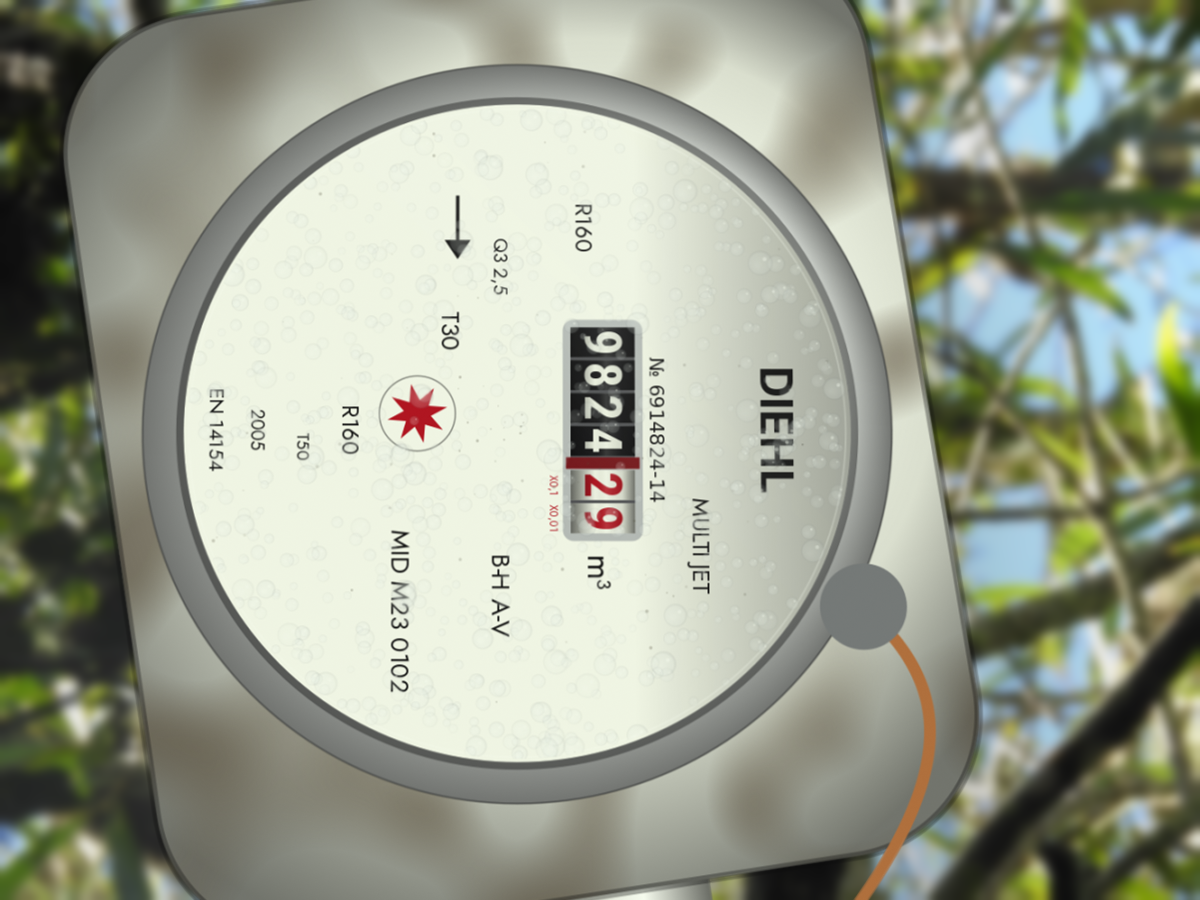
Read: 9824.29m³
